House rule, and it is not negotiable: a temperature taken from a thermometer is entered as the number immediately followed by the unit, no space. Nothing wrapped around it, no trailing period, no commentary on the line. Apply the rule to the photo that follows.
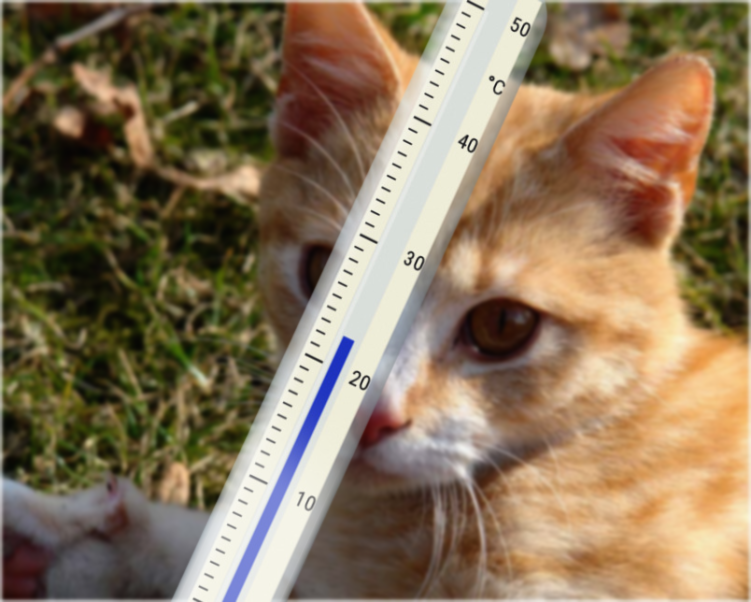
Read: 22.5°C
